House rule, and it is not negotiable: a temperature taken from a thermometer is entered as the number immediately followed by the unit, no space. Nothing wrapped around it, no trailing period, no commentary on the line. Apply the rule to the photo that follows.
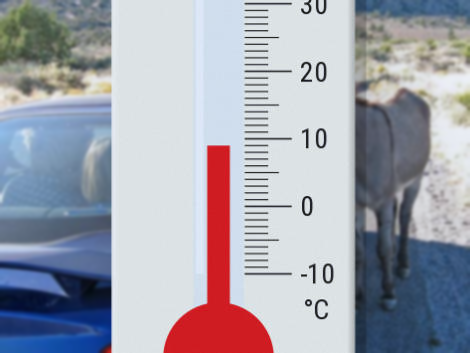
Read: 9°C
